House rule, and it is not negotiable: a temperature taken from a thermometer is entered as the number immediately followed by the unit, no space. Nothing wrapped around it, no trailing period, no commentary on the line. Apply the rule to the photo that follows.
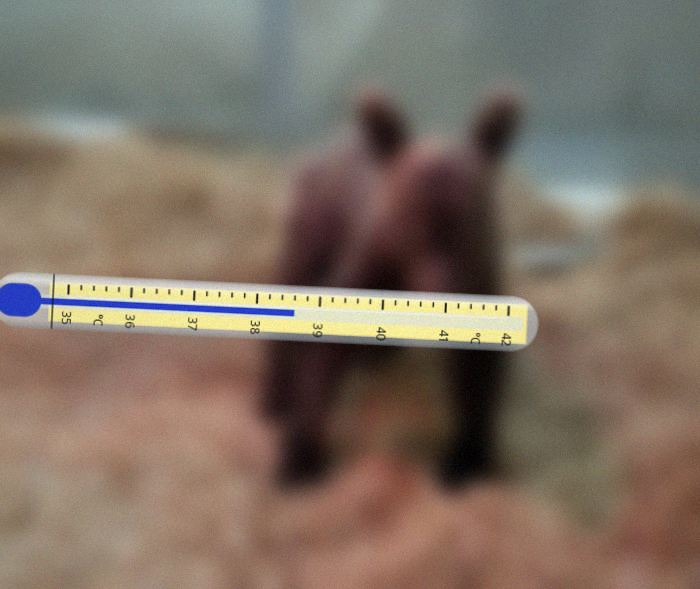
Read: 38.6°C
